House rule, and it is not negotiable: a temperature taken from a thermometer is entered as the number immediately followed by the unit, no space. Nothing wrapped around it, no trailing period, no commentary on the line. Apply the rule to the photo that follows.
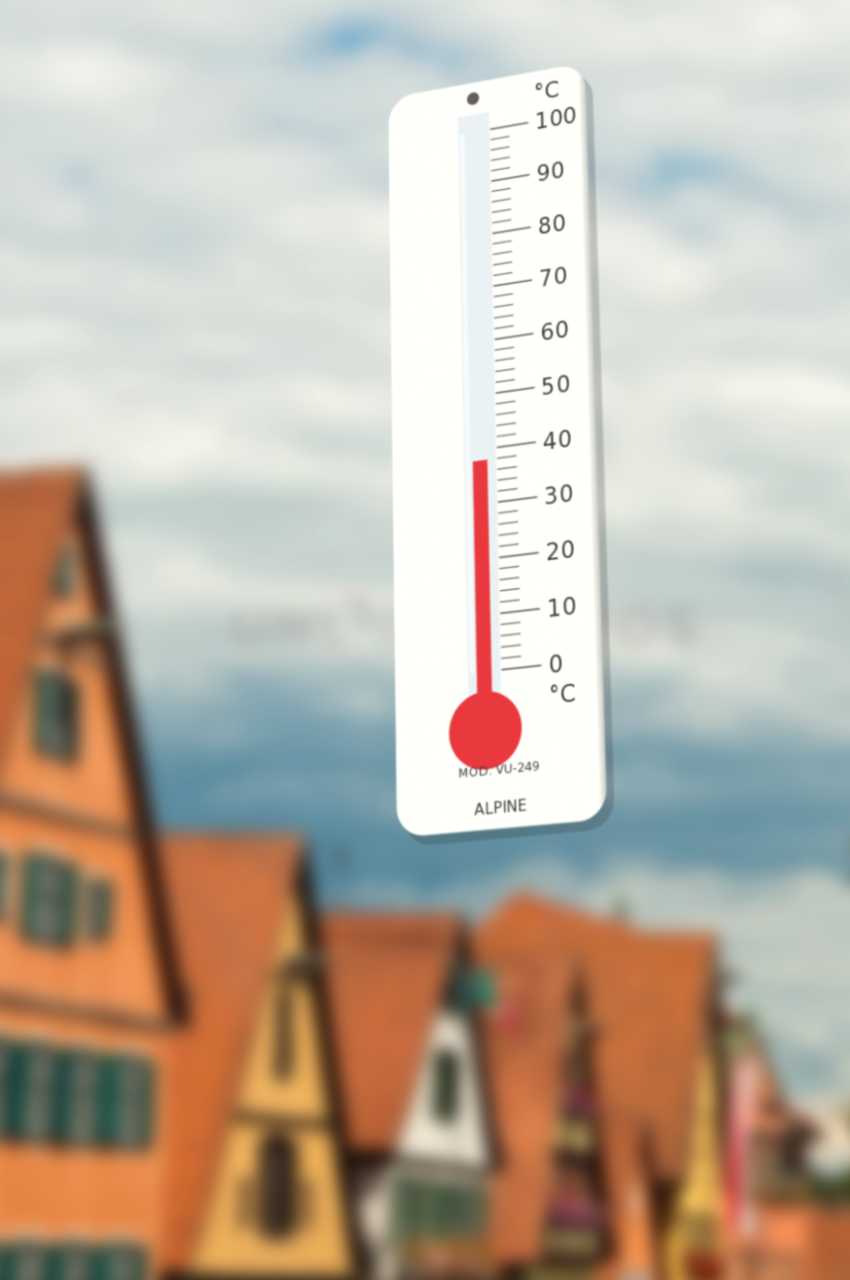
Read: 38°C
